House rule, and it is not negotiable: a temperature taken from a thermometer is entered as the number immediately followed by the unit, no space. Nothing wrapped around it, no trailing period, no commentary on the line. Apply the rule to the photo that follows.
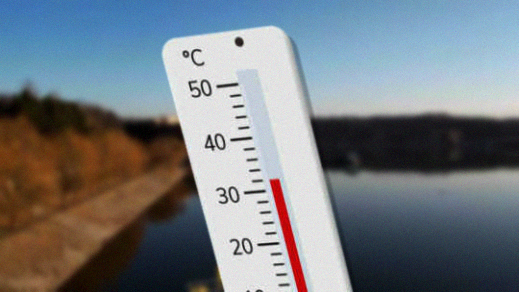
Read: 32°C
